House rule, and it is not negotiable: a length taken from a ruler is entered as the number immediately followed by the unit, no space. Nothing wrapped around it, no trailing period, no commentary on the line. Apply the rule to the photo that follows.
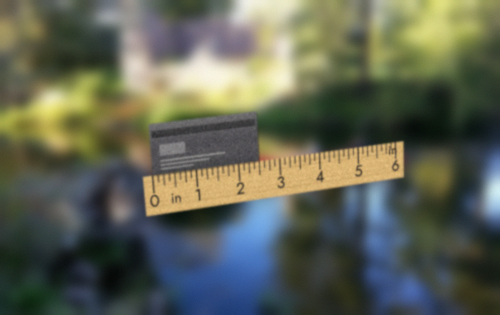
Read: 2.5in
